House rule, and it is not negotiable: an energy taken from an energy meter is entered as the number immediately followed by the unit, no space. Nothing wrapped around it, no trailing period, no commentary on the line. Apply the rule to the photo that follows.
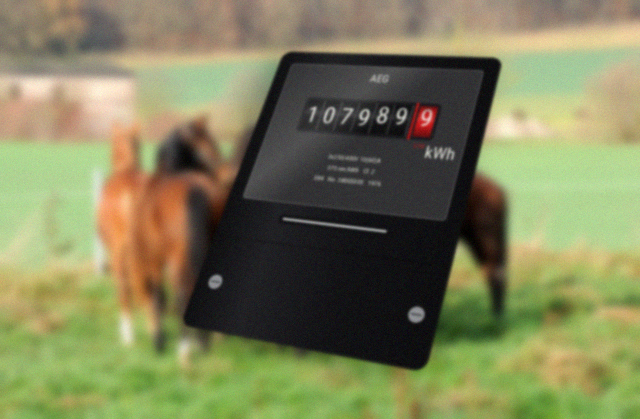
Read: 107989.9kWh
